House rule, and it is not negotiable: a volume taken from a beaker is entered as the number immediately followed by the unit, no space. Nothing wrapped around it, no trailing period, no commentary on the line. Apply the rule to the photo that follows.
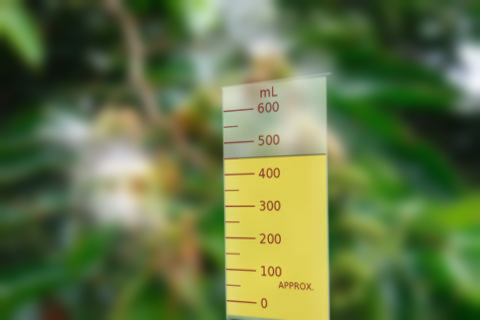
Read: 450mL
